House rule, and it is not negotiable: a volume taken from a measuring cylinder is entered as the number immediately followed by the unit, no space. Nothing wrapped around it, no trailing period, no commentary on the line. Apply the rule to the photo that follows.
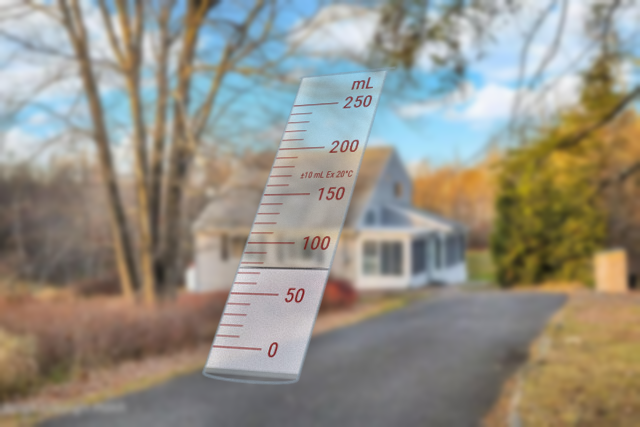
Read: 75mL
